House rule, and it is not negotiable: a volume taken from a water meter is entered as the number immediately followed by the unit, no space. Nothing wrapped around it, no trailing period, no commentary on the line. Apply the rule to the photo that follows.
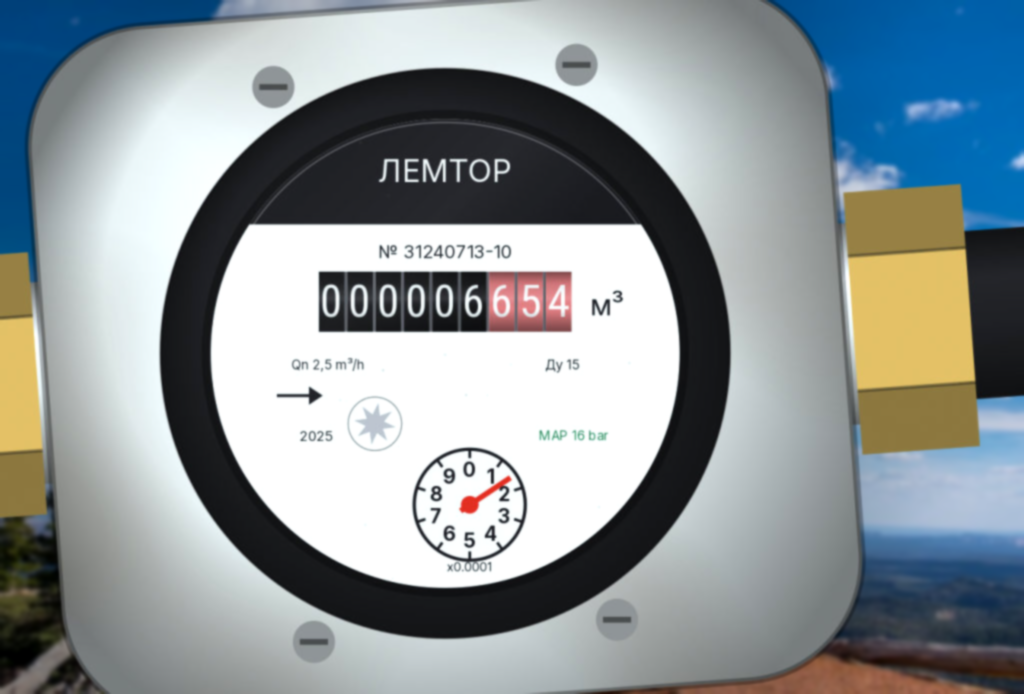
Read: 6.6541m³
